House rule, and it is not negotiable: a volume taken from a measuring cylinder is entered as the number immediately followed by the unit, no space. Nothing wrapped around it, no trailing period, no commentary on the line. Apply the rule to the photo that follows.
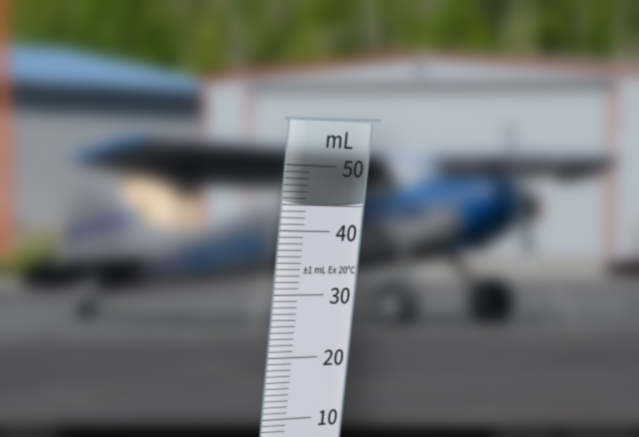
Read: 44mL
